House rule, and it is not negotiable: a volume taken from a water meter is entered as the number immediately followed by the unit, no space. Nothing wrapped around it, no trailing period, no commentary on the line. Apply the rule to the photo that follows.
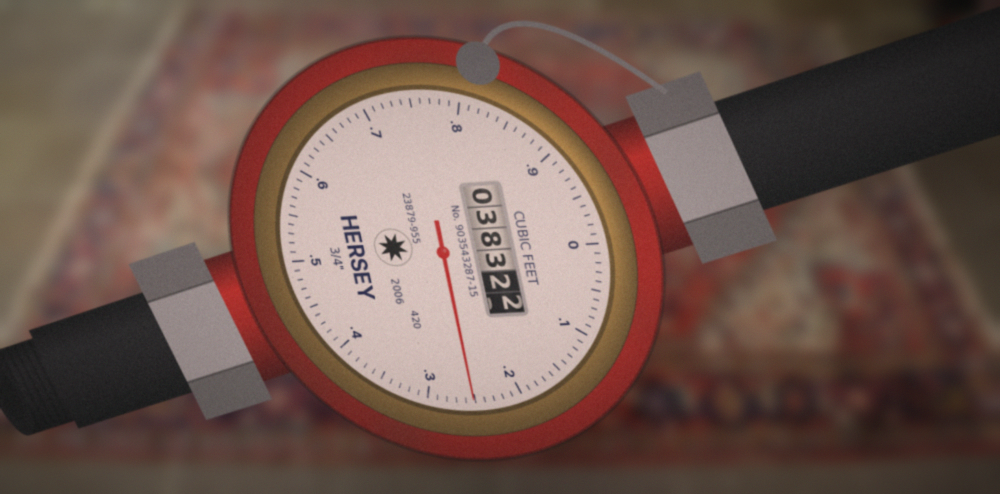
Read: 38322.25ft³
